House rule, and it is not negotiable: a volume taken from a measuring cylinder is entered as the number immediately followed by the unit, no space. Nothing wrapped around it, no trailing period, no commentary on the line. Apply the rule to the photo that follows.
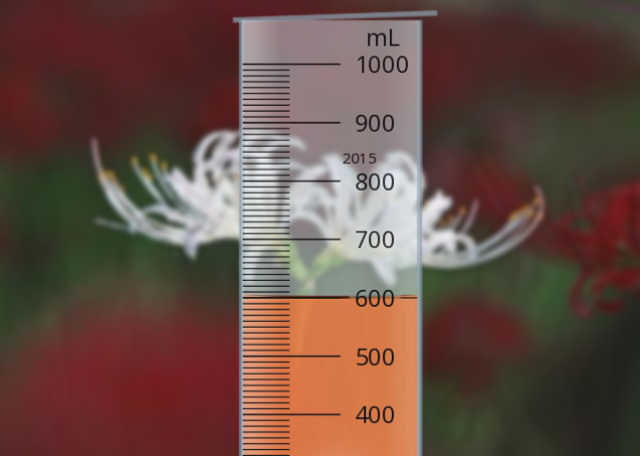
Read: 600mL
